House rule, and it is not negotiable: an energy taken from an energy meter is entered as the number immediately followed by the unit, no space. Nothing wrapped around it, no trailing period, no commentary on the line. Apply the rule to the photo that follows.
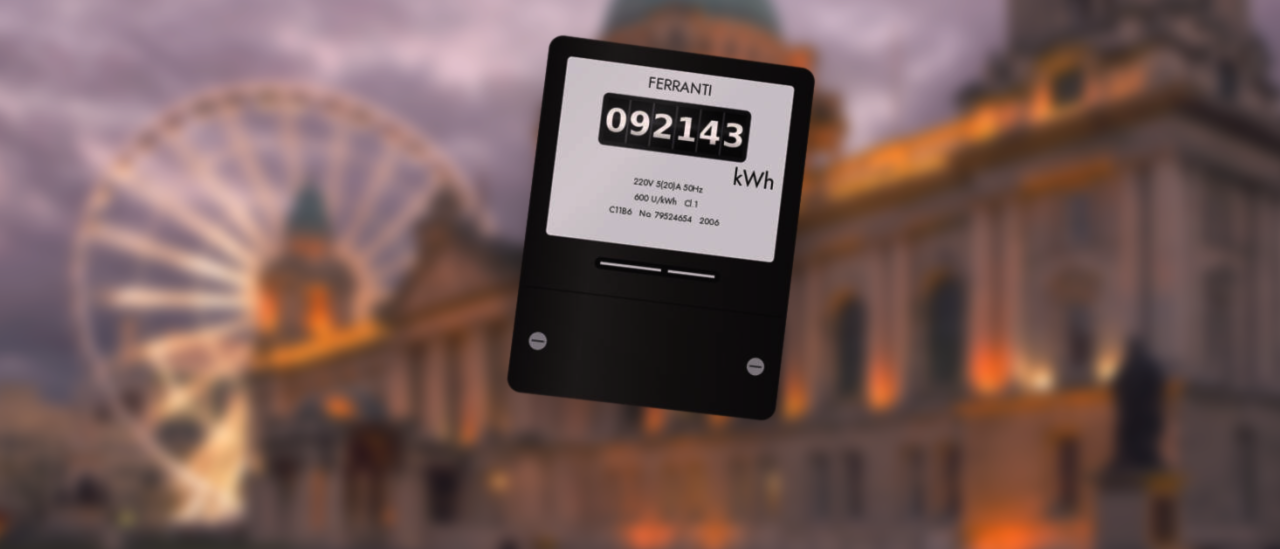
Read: 92143kWh
